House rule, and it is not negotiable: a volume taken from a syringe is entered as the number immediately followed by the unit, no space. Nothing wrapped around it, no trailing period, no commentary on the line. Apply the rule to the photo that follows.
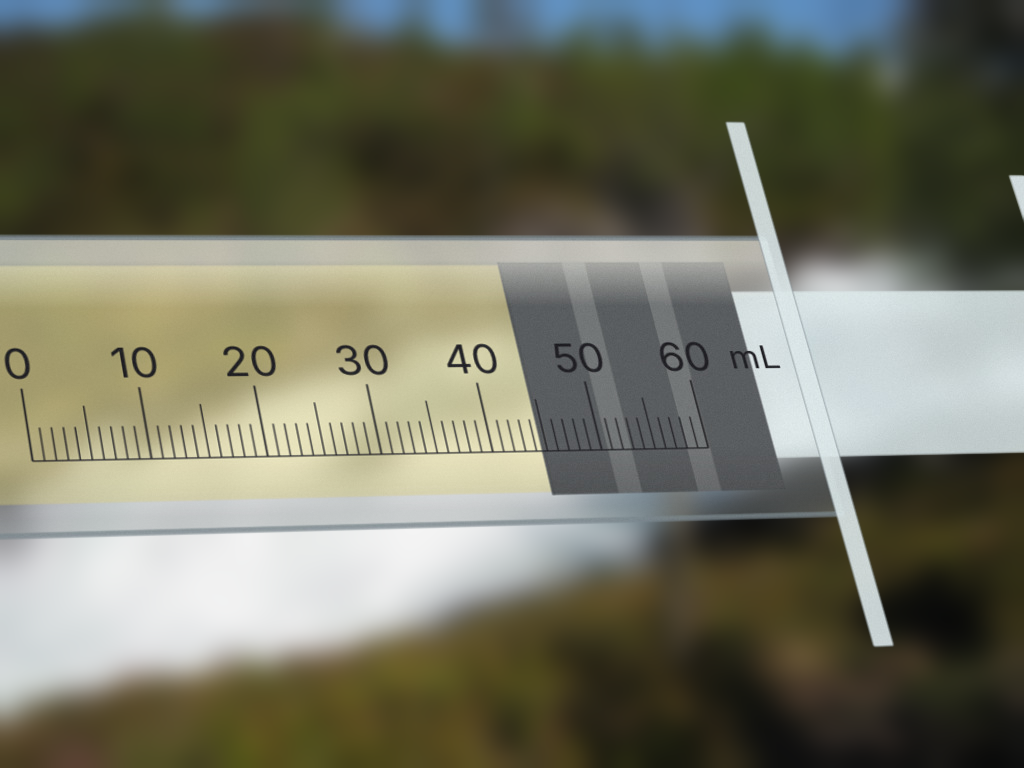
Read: 44.5mL
